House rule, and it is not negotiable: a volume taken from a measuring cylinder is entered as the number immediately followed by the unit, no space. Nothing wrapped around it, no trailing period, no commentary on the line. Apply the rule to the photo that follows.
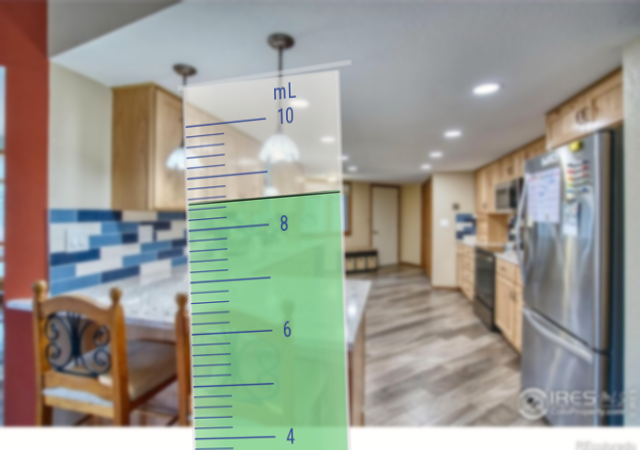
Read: 8.5mL
